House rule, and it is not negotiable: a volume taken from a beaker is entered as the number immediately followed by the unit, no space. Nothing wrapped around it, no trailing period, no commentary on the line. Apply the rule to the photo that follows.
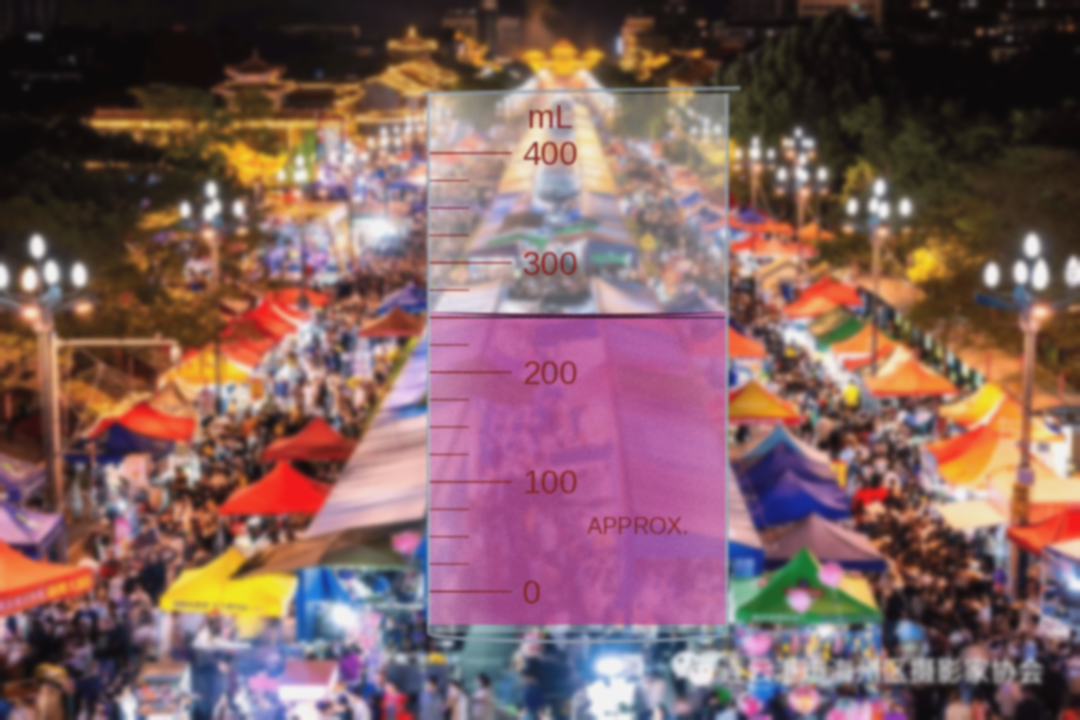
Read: 250mL
